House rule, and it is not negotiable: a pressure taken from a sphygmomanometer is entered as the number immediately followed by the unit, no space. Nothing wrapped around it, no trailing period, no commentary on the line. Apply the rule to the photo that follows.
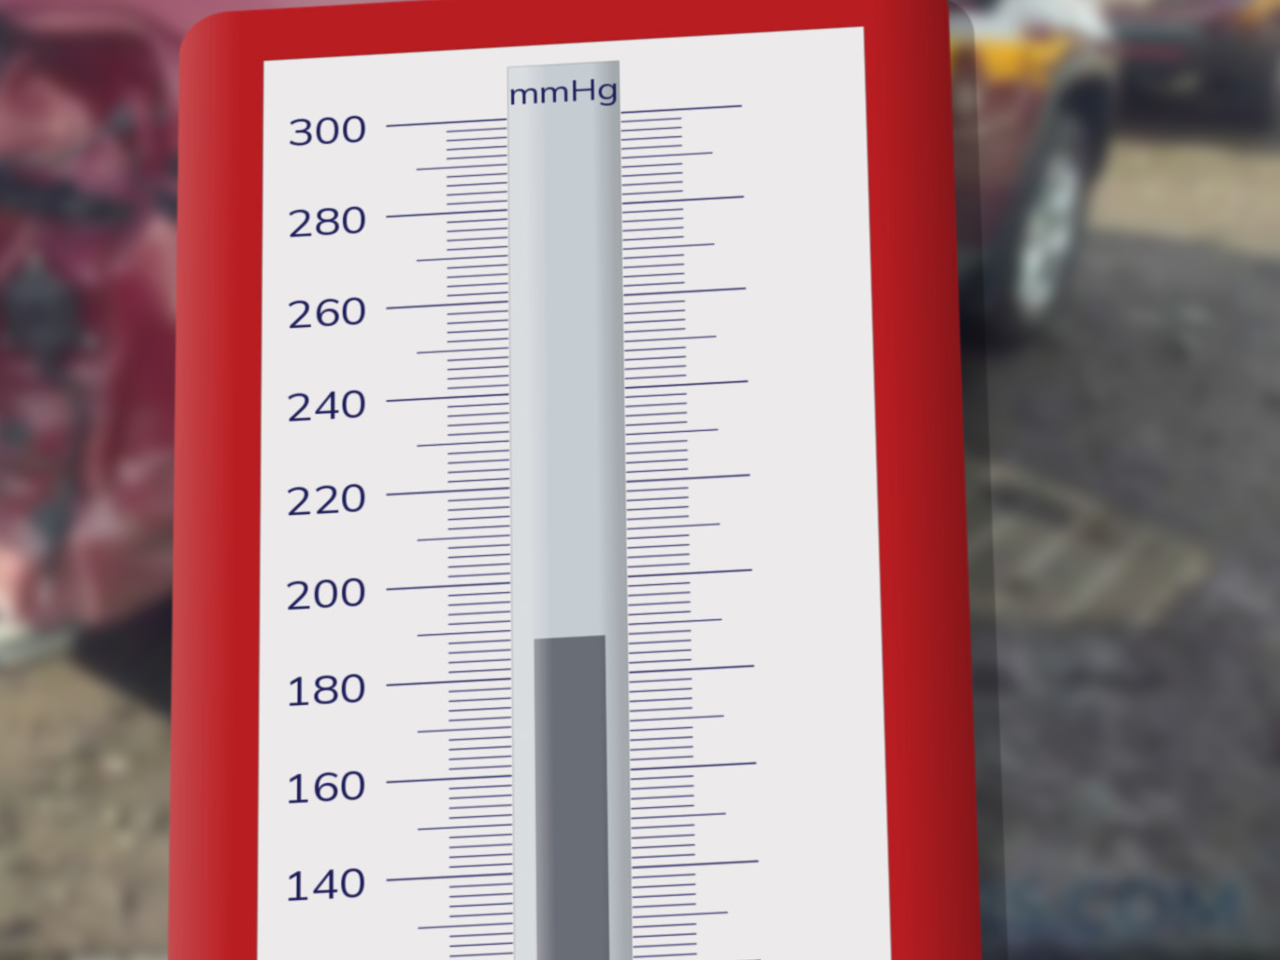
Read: 188mmHg
